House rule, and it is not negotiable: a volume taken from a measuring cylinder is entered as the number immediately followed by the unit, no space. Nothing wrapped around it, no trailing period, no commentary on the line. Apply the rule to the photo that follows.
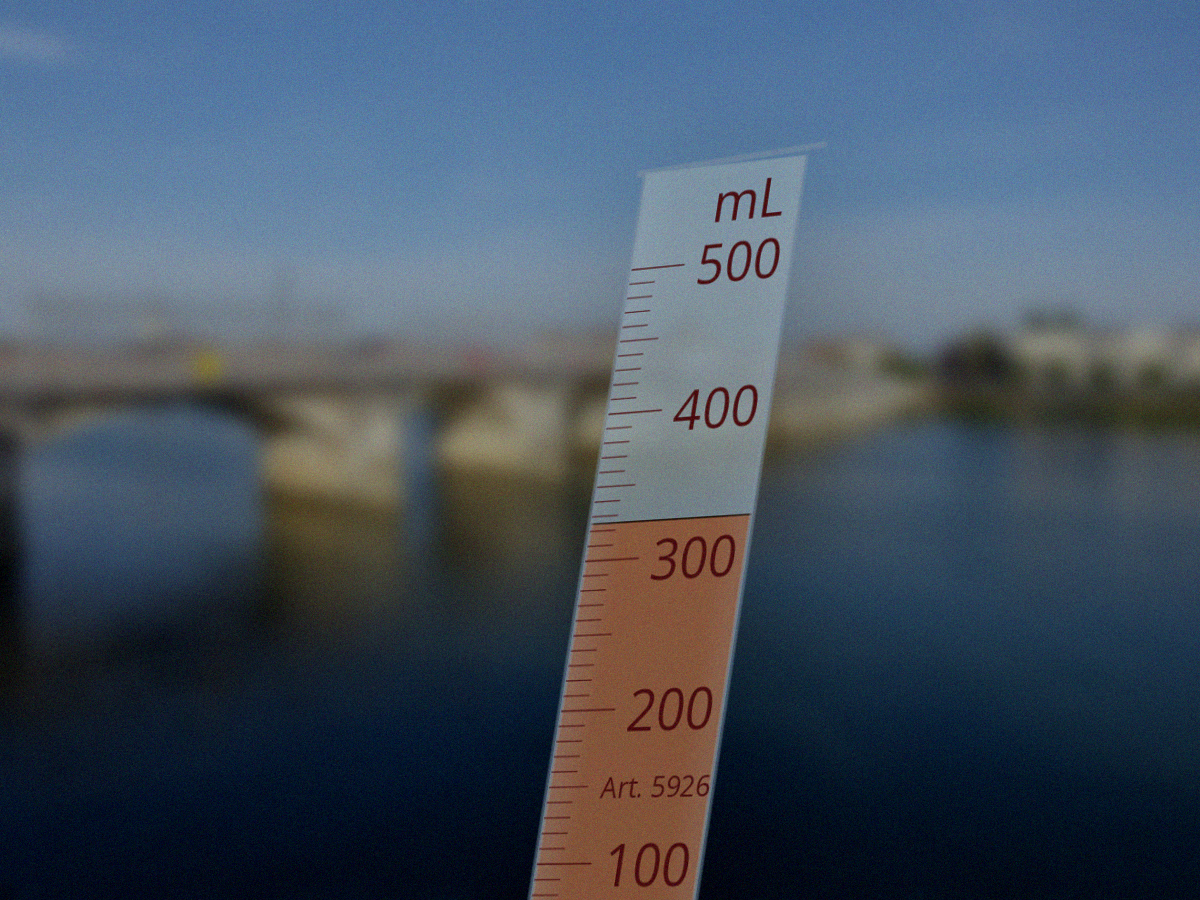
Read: 325mL
